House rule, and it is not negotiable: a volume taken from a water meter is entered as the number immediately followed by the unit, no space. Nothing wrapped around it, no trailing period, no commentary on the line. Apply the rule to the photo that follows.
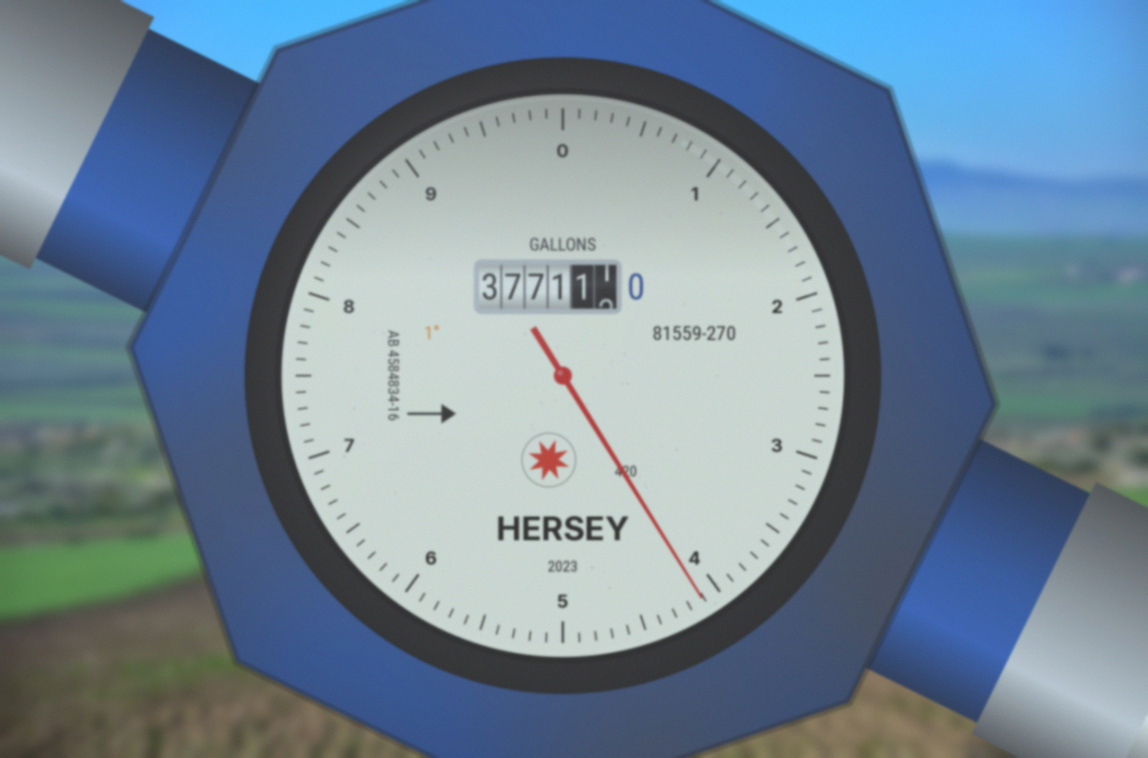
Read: 3771114.1gal
